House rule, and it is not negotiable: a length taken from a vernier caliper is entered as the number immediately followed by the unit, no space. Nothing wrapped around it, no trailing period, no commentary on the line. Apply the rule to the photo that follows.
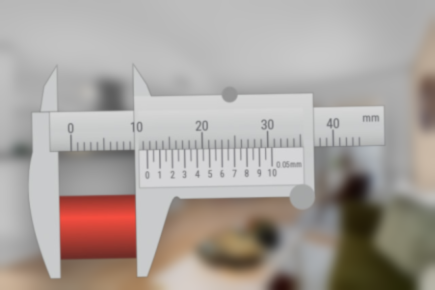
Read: 11.6mm
